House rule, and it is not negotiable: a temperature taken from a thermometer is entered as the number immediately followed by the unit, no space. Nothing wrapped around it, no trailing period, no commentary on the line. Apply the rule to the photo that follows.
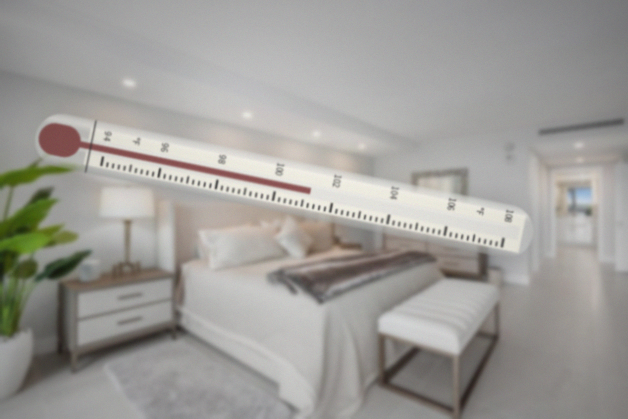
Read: 101.2°F
